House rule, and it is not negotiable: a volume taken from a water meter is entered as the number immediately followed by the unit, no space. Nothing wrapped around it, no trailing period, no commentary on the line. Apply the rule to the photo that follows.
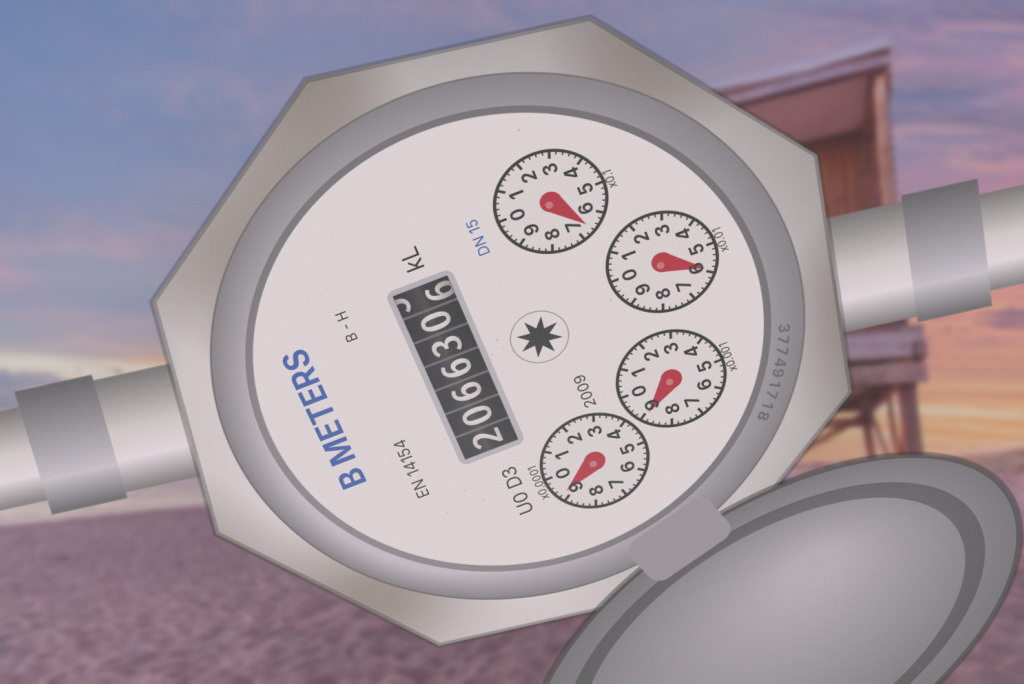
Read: 2066305.6589kL
